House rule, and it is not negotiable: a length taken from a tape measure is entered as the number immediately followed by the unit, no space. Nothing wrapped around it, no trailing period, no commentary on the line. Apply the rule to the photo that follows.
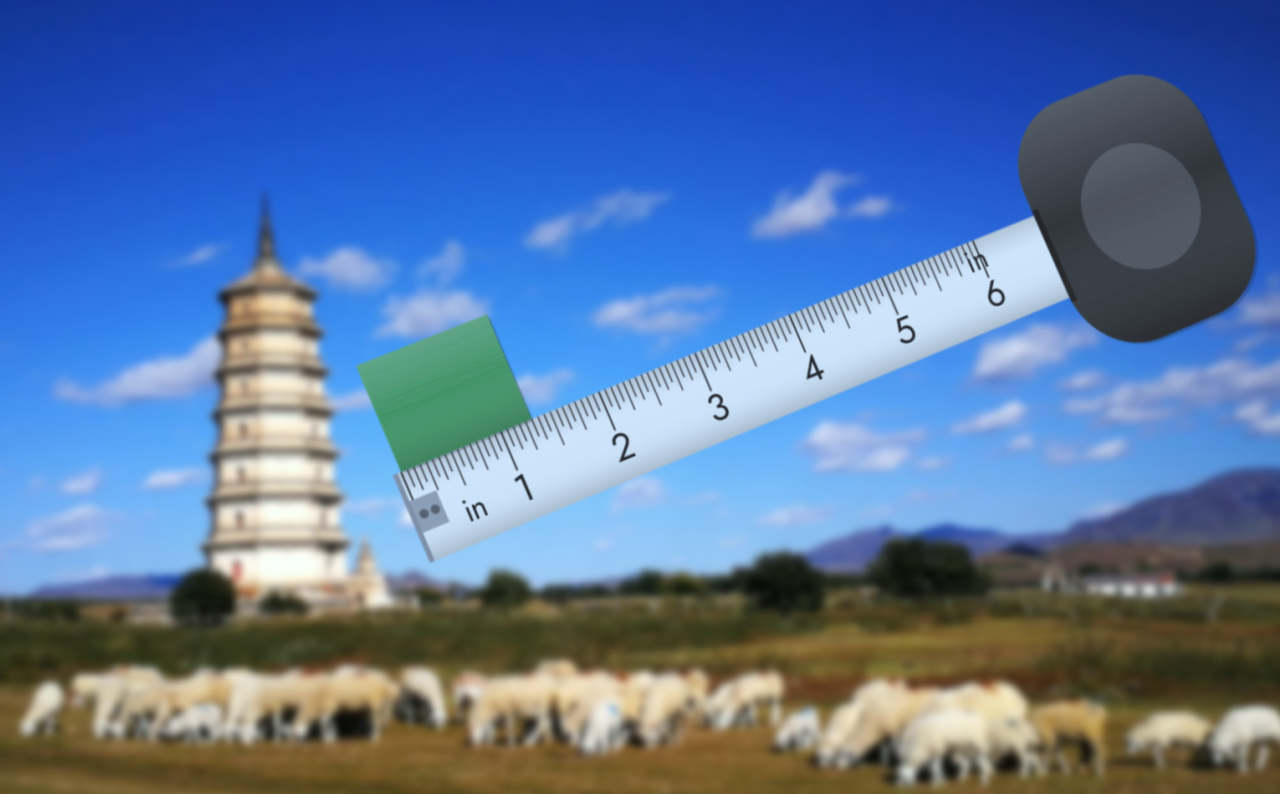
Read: 1.3125in
